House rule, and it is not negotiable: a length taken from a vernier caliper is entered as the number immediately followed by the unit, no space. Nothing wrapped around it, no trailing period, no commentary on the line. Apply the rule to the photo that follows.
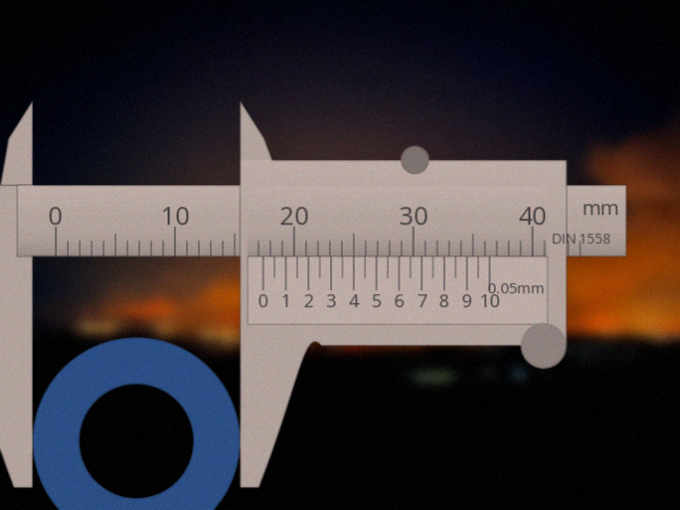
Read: 17.4mm
